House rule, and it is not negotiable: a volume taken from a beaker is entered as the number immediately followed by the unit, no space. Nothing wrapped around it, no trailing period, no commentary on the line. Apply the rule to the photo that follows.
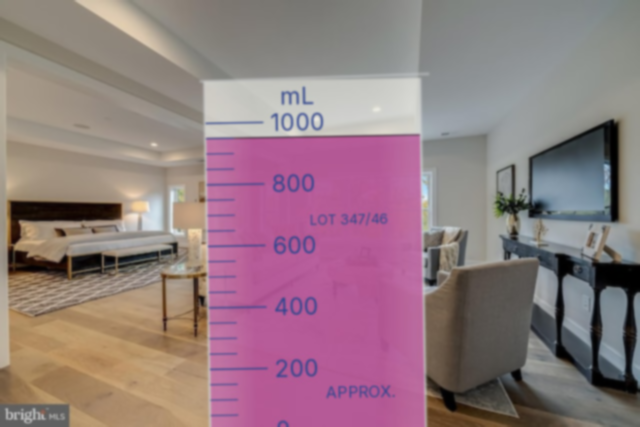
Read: 950mL
